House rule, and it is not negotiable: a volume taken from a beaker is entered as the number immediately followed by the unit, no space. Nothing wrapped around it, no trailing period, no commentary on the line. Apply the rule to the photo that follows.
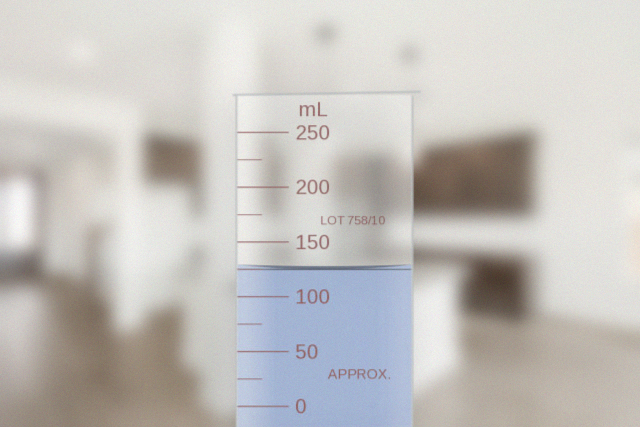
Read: 125mL
